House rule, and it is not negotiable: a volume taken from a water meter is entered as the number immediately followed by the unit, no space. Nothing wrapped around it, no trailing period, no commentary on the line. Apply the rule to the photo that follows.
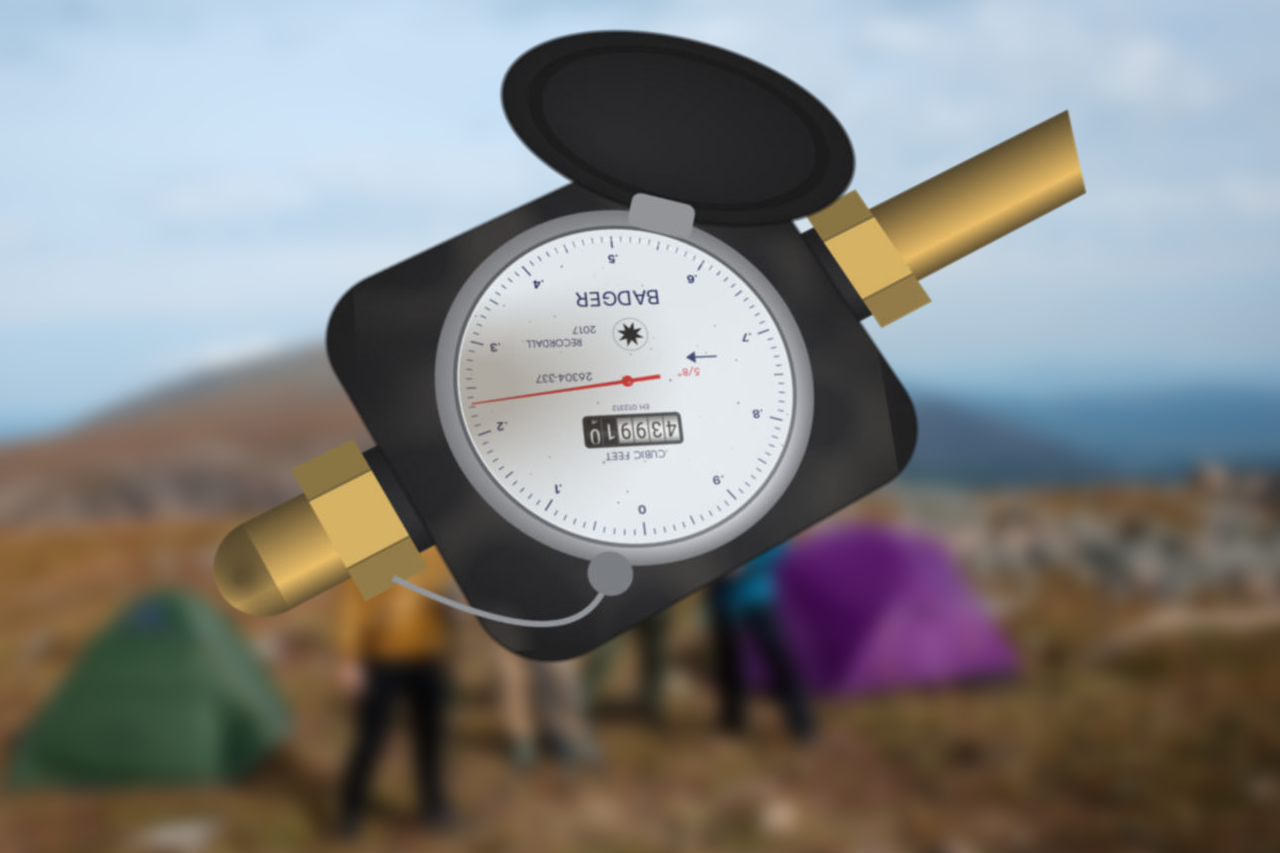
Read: 439910.23ft³
